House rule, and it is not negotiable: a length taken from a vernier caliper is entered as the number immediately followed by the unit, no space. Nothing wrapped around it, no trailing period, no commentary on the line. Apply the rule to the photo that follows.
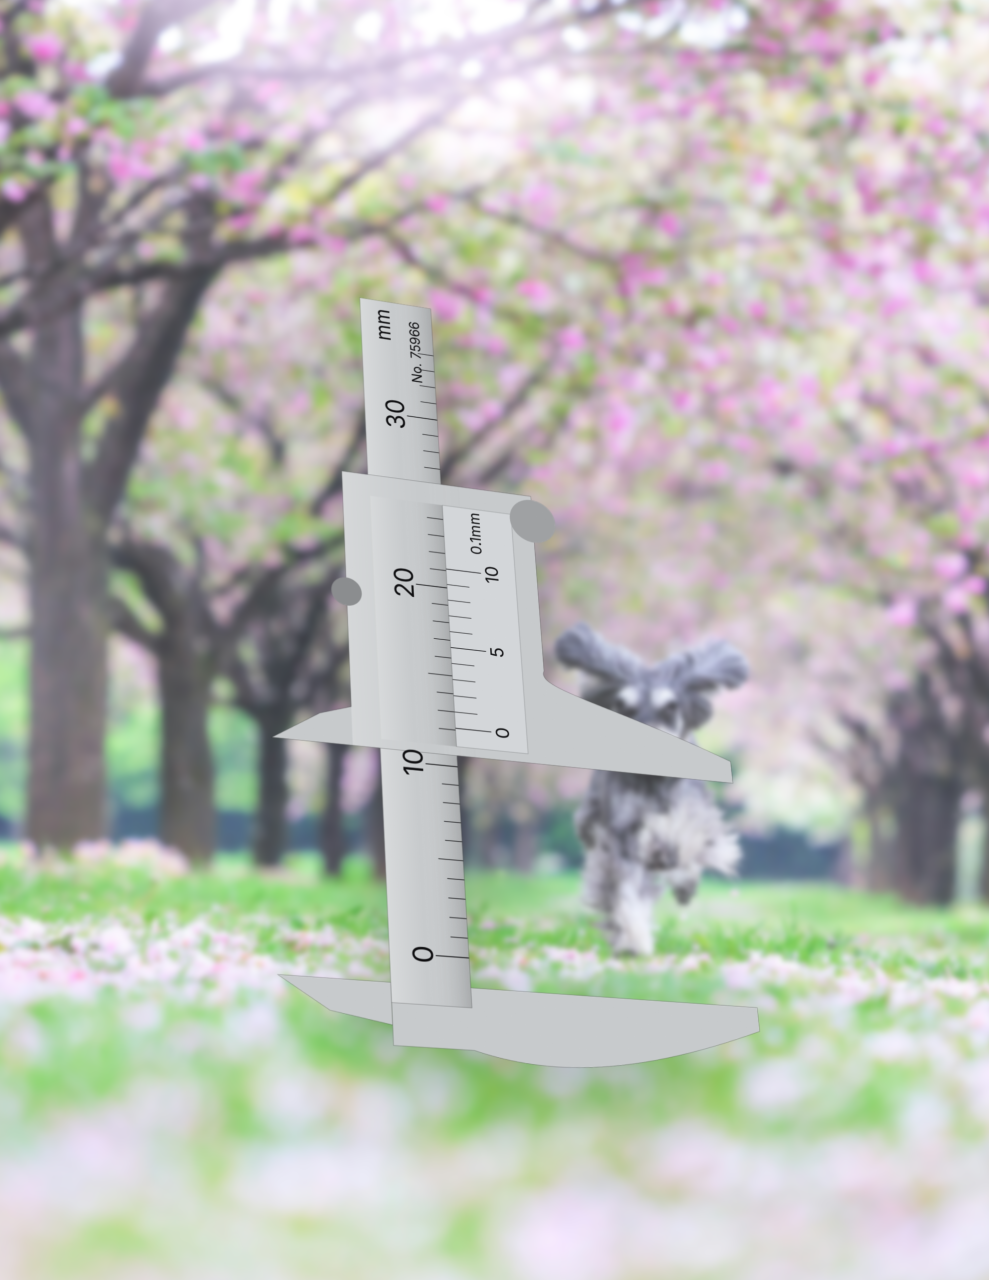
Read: 12.1mm
